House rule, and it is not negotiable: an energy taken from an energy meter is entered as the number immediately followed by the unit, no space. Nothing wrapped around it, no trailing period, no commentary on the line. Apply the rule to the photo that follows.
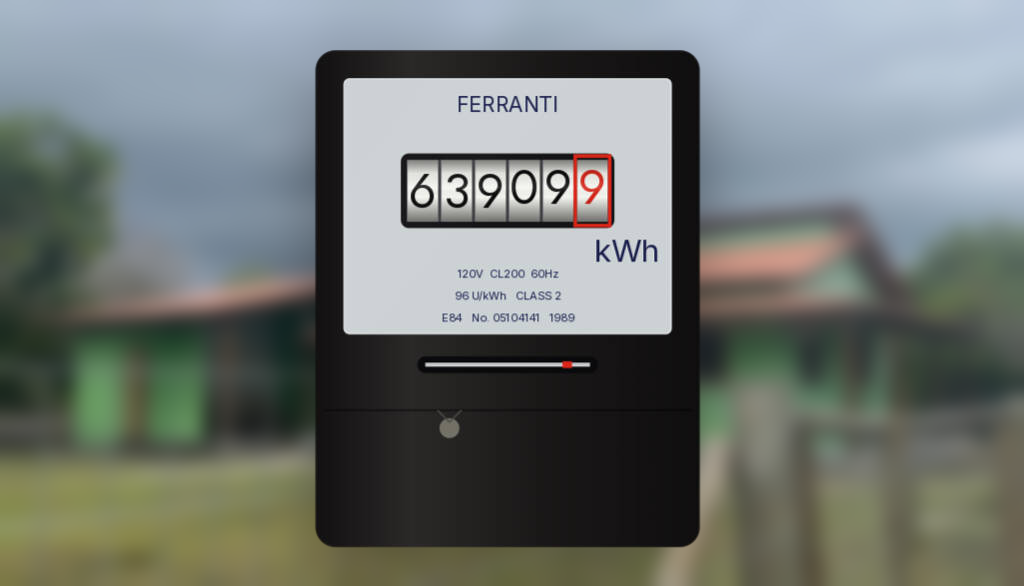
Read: 63909.9kWh
